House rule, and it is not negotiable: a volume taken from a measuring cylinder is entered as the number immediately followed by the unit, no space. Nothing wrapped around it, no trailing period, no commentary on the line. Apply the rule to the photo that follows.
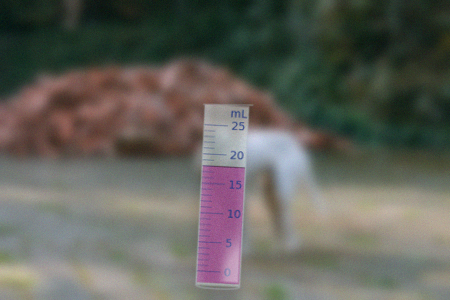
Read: 18mL
